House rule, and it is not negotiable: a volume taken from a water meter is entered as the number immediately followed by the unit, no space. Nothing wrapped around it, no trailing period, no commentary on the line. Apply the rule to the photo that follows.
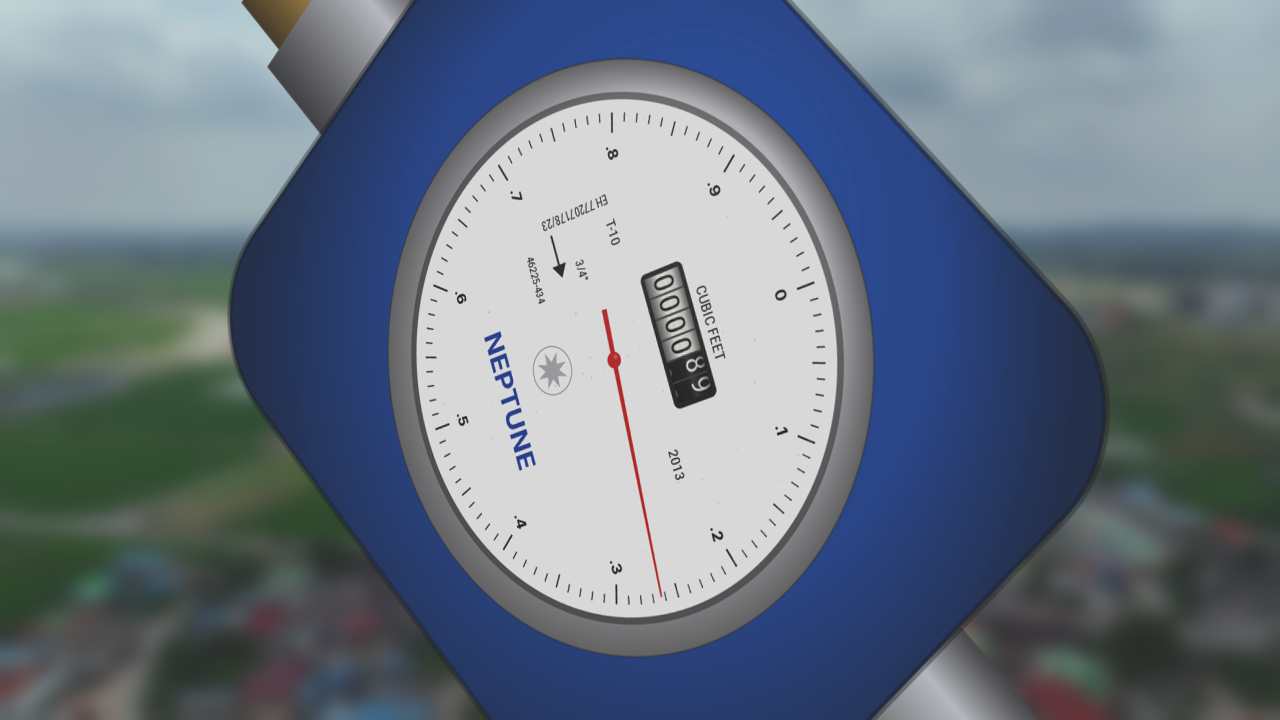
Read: 89.26ft³
